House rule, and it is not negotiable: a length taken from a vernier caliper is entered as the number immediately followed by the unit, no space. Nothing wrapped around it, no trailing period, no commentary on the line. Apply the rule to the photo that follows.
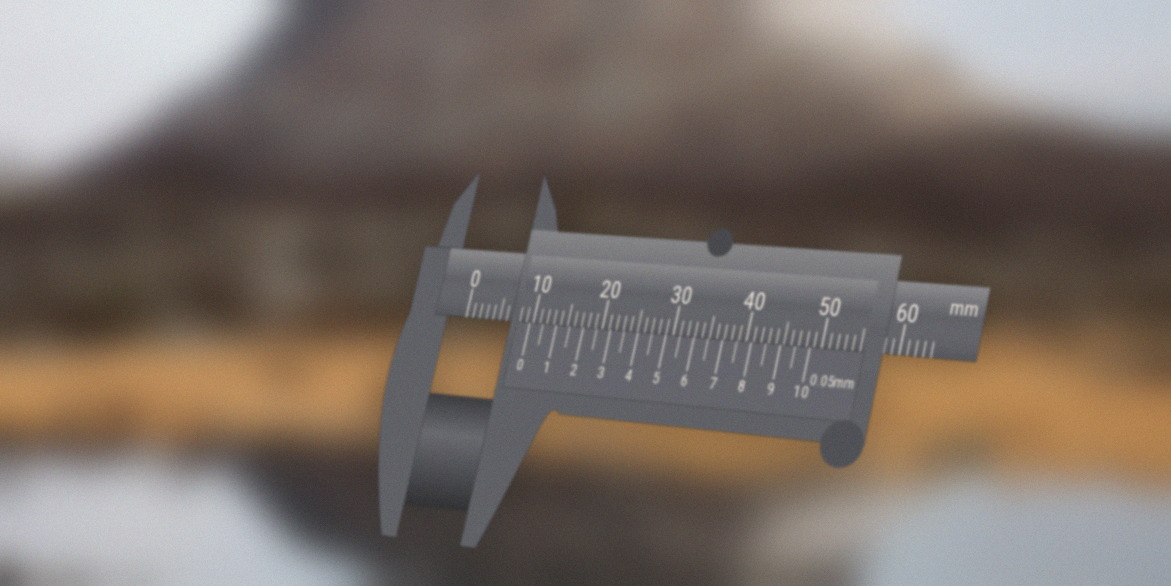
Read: 9.5mm
